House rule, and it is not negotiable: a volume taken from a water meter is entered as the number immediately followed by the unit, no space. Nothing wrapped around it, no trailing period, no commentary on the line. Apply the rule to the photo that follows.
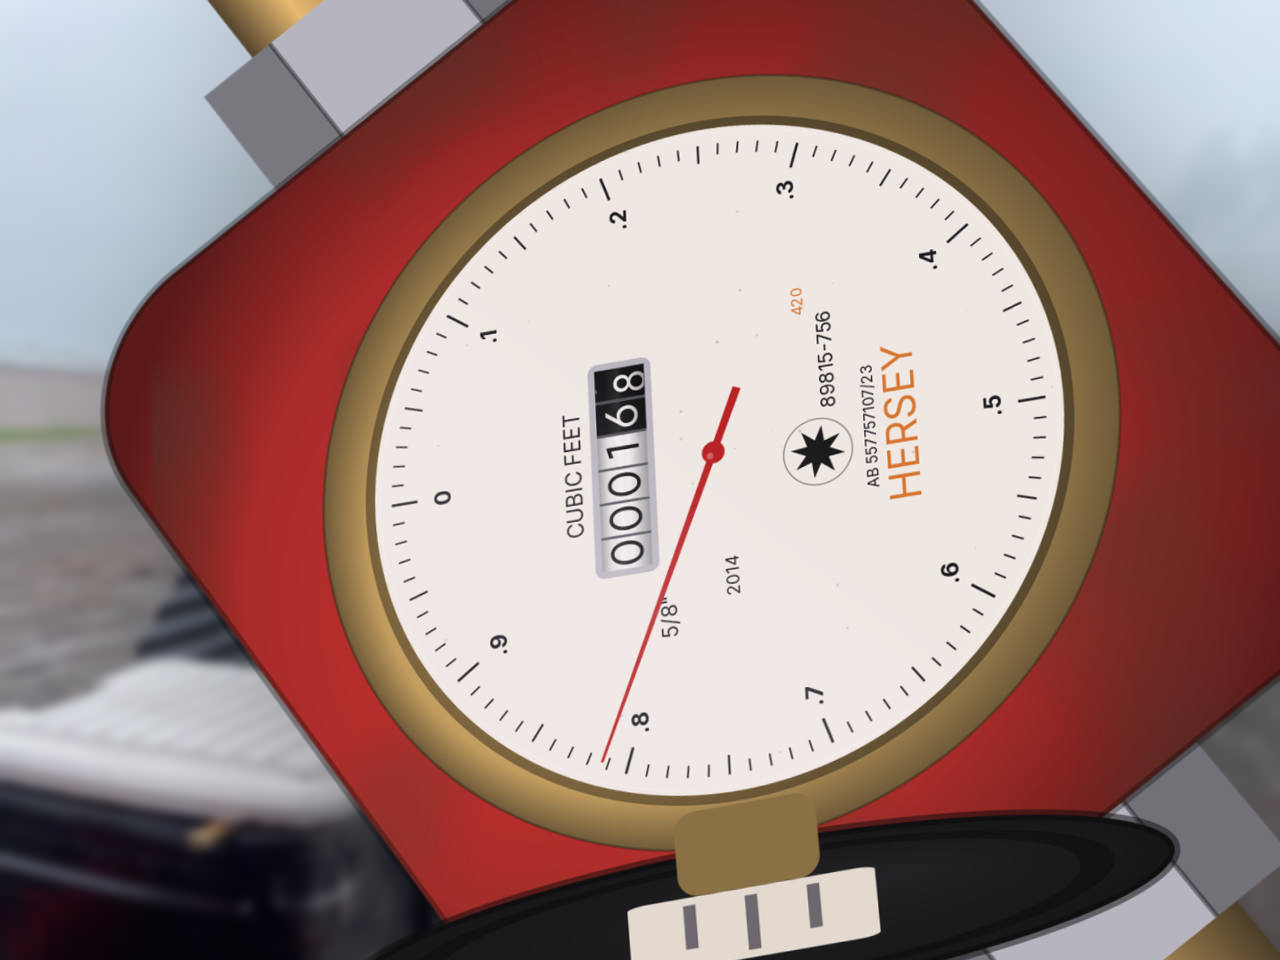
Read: 167.81ft³
